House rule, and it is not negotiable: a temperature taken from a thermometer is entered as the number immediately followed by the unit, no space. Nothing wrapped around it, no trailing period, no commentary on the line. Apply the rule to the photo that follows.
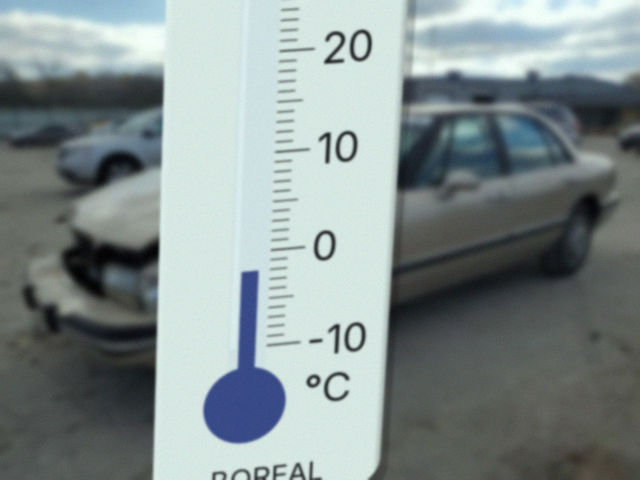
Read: -2°C
